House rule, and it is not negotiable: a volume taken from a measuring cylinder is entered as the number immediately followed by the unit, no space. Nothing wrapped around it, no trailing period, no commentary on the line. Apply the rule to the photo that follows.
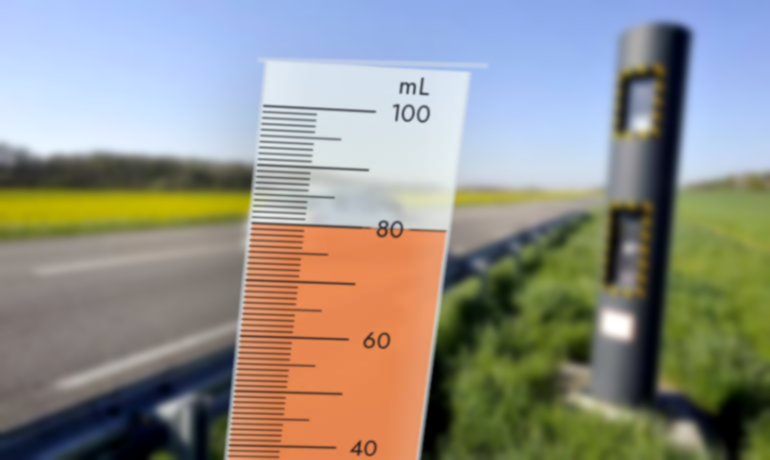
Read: 80mL
